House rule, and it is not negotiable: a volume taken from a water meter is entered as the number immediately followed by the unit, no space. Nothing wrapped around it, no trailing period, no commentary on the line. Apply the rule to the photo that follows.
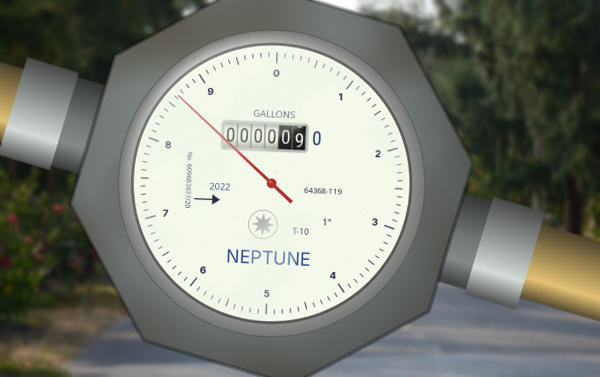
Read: 88.6gal
